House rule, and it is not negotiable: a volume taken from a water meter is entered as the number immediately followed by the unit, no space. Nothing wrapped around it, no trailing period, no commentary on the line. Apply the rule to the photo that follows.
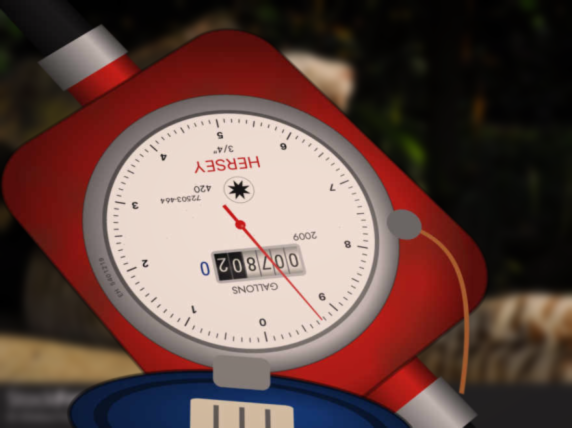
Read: 78019.2gal
